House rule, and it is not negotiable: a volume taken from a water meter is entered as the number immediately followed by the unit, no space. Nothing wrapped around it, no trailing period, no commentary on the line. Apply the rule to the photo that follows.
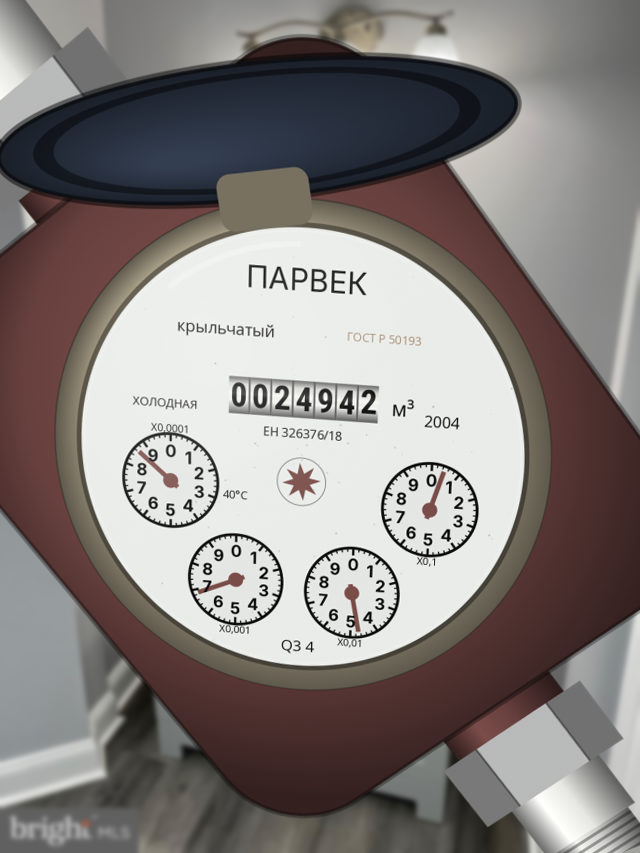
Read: 24942.0468m³
